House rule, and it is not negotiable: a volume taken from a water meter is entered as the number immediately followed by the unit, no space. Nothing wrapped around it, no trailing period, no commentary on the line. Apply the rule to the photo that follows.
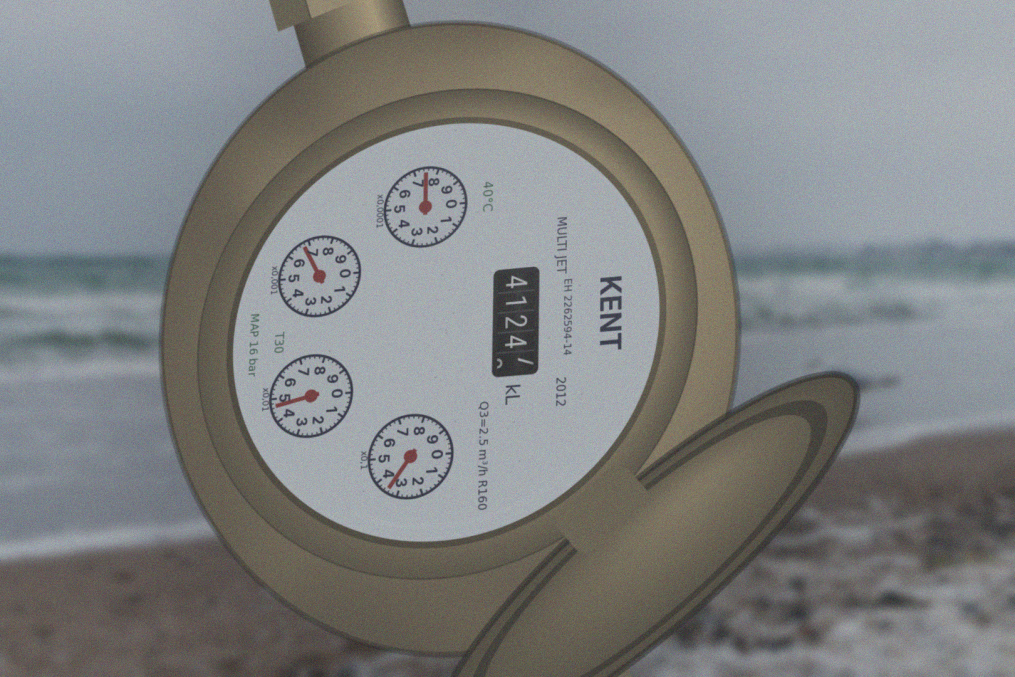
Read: 41247.3467kL
